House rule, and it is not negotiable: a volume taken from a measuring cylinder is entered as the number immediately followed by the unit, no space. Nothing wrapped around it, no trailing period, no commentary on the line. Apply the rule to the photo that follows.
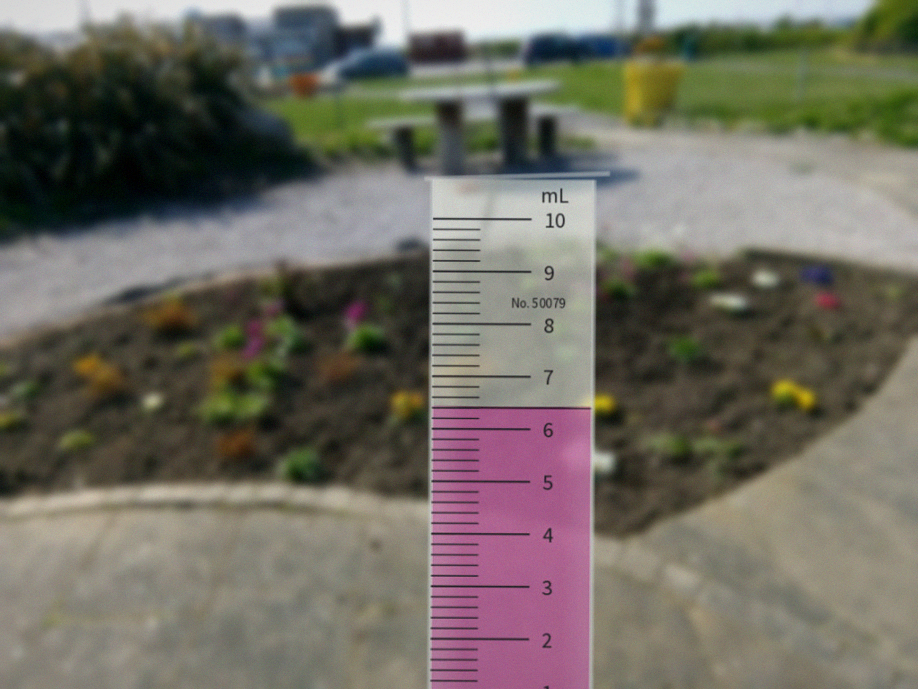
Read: 6.4mL
